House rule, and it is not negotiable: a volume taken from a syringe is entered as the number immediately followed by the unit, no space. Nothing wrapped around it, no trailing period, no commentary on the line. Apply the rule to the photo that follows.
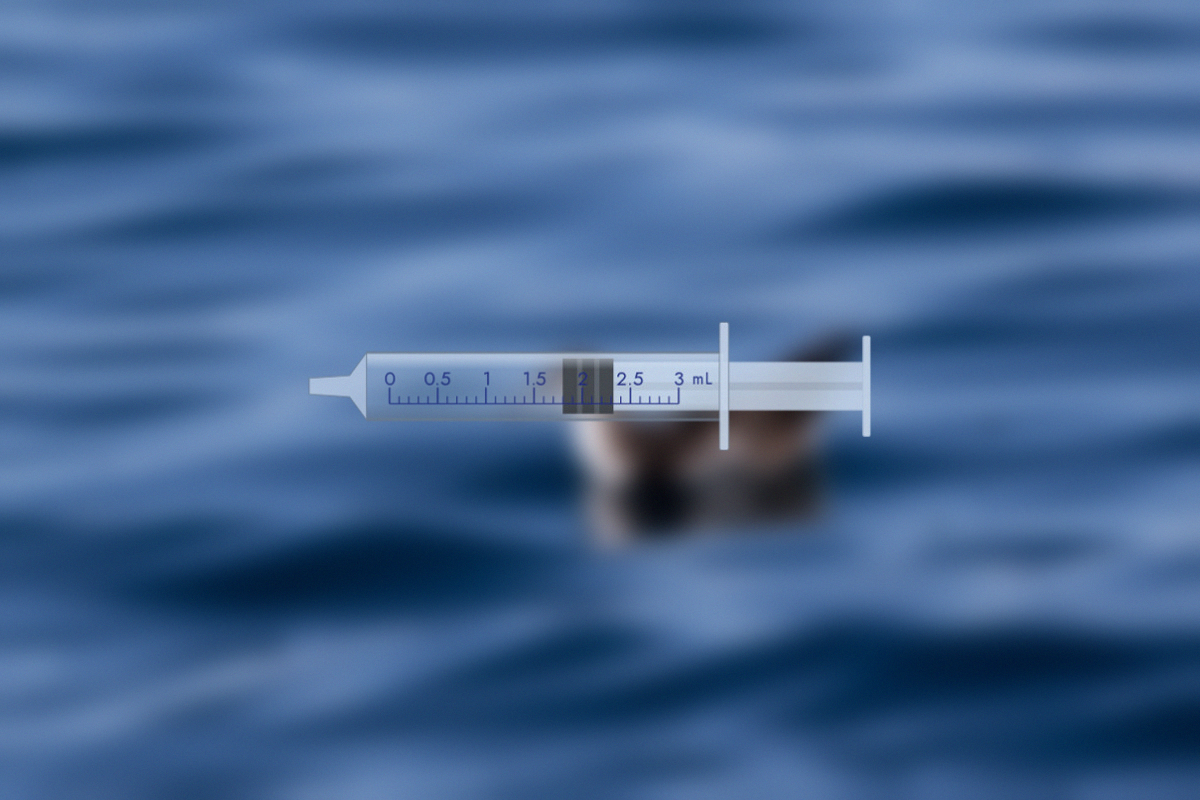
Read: 1.8mL
